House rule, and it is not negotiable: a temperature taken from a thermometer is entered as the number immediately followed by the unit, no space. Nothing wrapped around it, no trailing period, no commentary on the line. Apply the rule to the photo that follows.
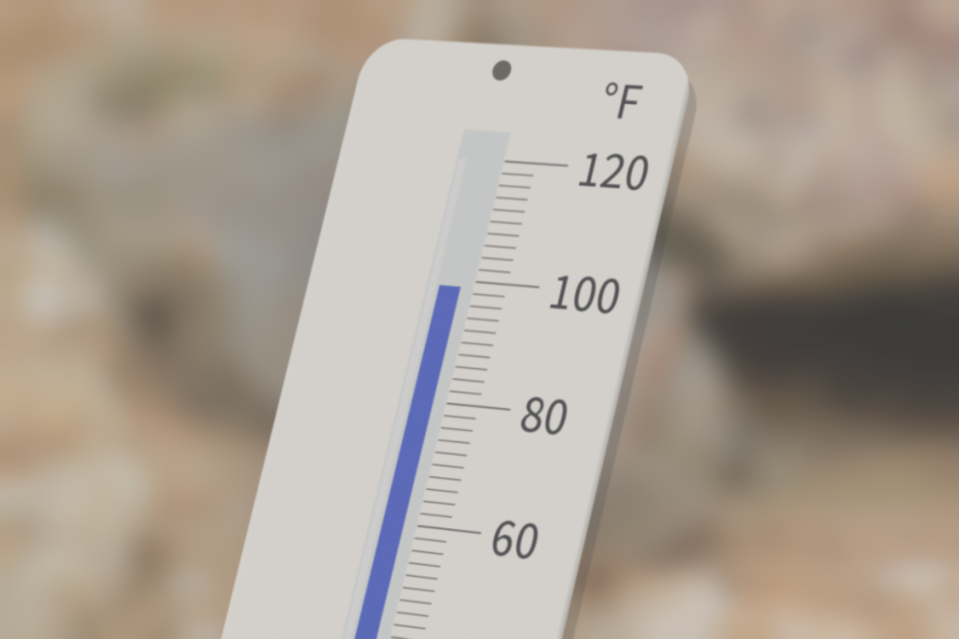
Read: 99°F
